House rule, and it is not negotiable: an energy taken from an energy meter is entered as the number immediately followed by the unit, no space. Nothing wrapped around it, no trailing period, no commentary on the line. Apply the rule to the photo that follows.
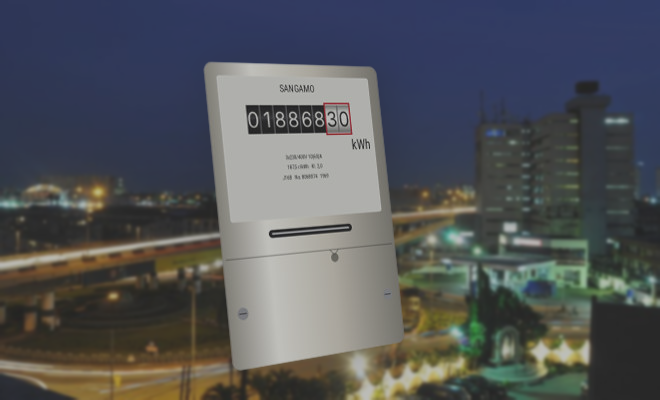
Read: 18868.30kWh
